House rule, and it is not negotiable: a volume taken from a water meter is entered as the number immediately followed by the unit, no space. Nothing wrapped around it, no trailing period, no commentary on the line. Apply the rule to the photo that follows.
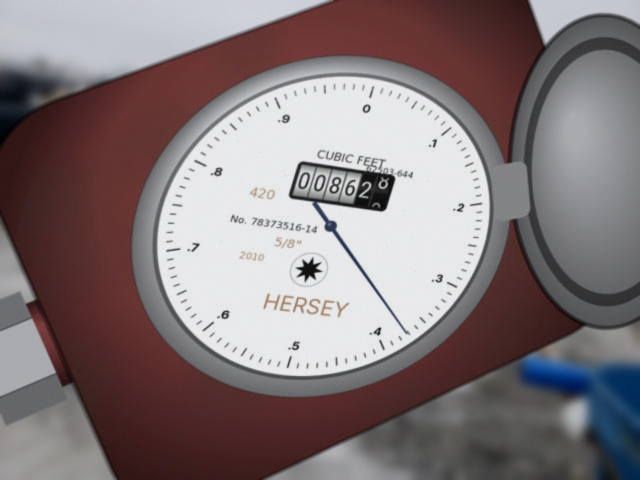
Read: 8628.37ft³
